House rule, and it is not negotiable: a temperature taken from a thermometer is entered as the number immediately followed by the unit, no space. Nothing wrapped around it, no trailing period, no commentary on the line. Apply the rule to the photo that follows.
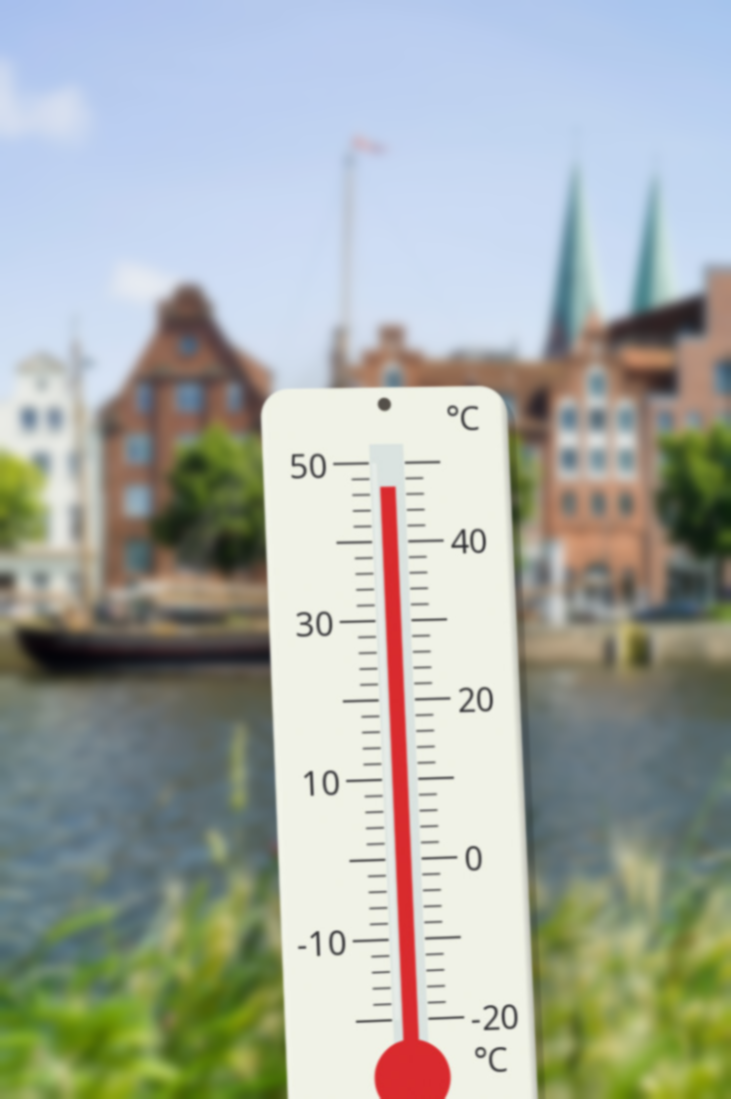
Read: 47°C
